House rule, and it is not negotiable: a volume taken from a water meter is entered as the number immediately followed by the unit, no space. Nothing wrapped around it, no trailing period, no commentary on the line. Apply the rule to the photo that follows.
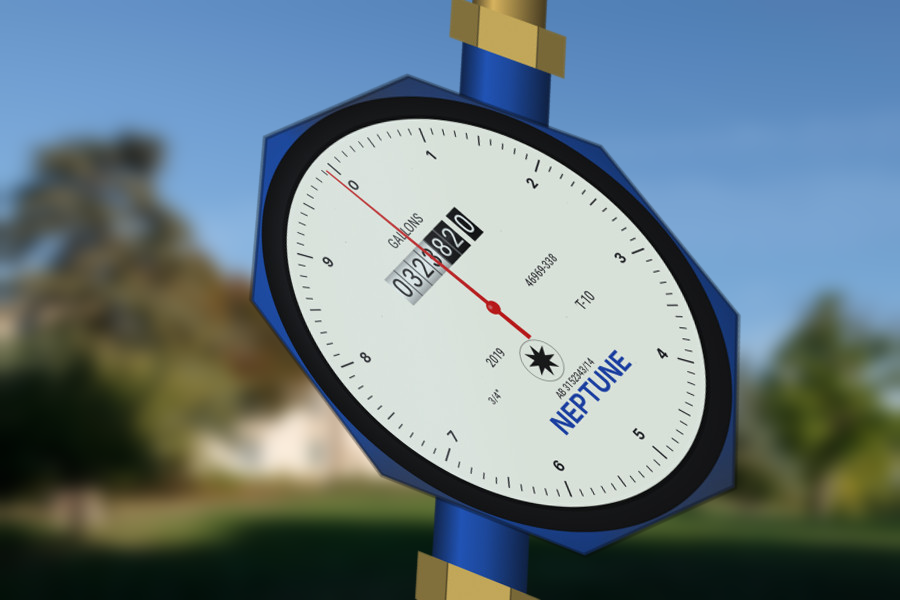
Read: 323819.9gal
